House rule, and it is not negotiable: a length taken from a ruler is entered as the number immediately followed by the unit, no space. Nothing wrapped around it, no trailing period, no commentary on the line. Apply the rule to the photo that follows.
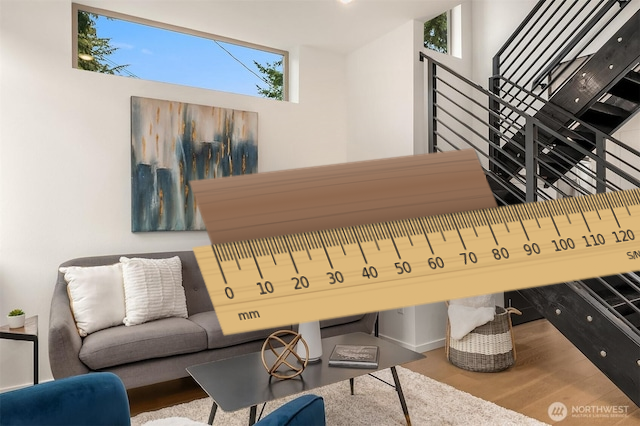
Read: 85mm
